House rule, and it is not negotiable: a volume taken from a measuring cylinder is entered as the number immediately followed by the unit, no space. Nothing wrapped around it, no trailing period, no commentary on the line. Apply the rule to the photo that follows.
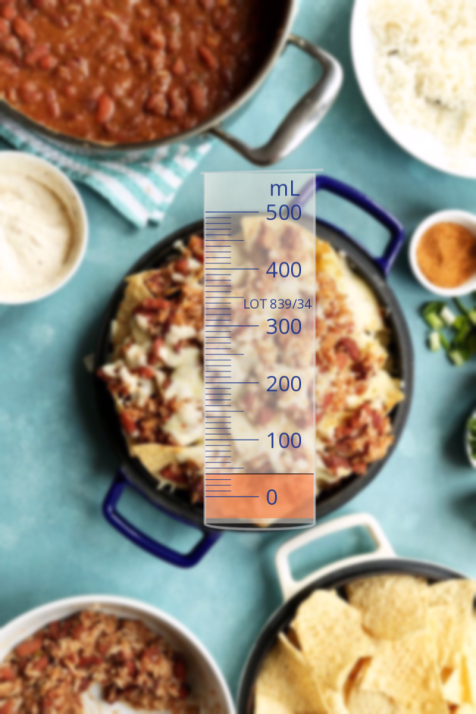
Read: 40mL
